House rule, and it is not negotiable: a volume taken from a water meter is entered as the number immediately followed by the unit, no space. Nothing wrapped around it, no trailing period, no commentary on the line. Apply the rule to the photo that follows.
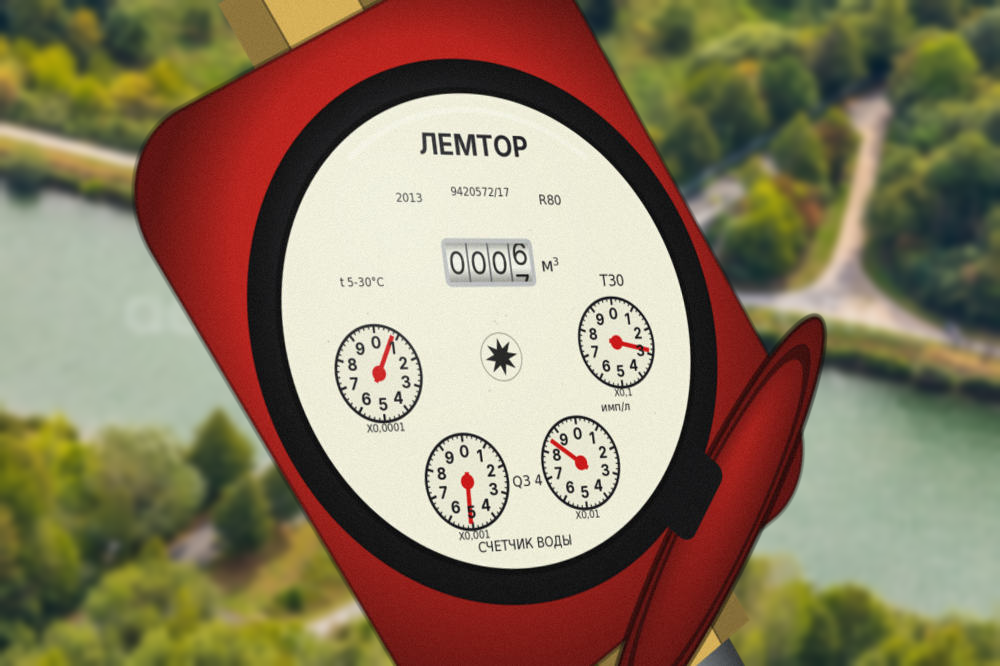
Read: 6.2850m³
